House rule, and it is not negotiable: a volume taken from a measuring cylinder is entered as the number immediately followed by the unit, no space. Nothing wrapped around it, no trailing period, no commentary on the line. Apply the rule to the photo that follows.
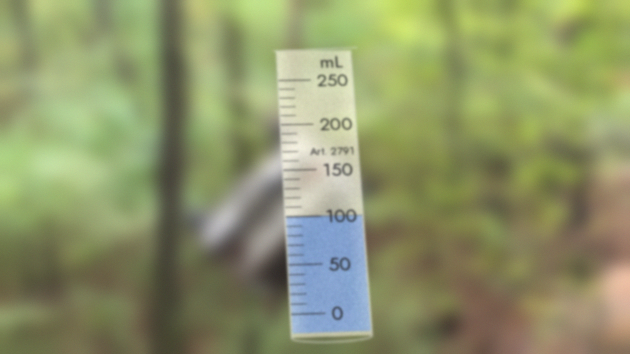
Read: 100mL
